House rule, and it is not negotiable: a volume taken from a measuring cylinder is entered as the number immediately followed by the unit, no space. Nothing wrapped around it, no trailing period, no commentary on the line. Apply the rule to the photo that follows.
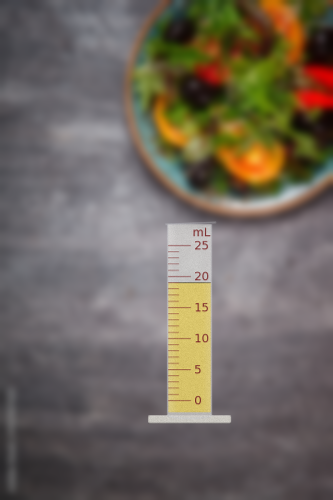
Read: 19mL
